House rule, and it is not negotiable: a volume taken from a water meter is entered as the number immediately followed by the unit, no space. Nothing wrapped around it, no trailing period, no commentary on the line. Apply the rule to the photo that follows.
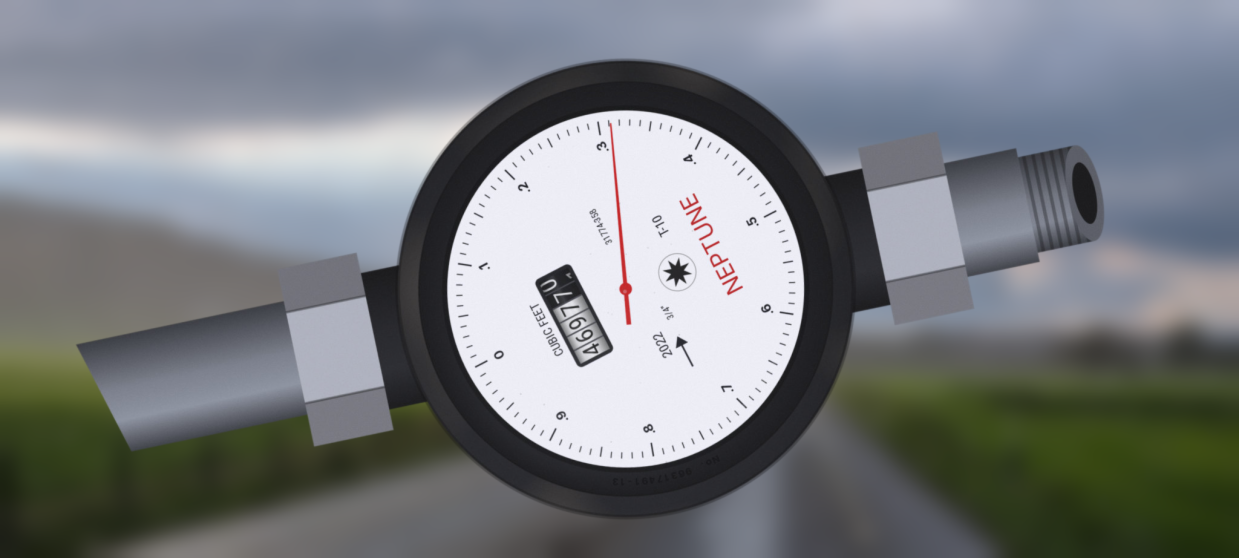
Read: 469770.31ft³
